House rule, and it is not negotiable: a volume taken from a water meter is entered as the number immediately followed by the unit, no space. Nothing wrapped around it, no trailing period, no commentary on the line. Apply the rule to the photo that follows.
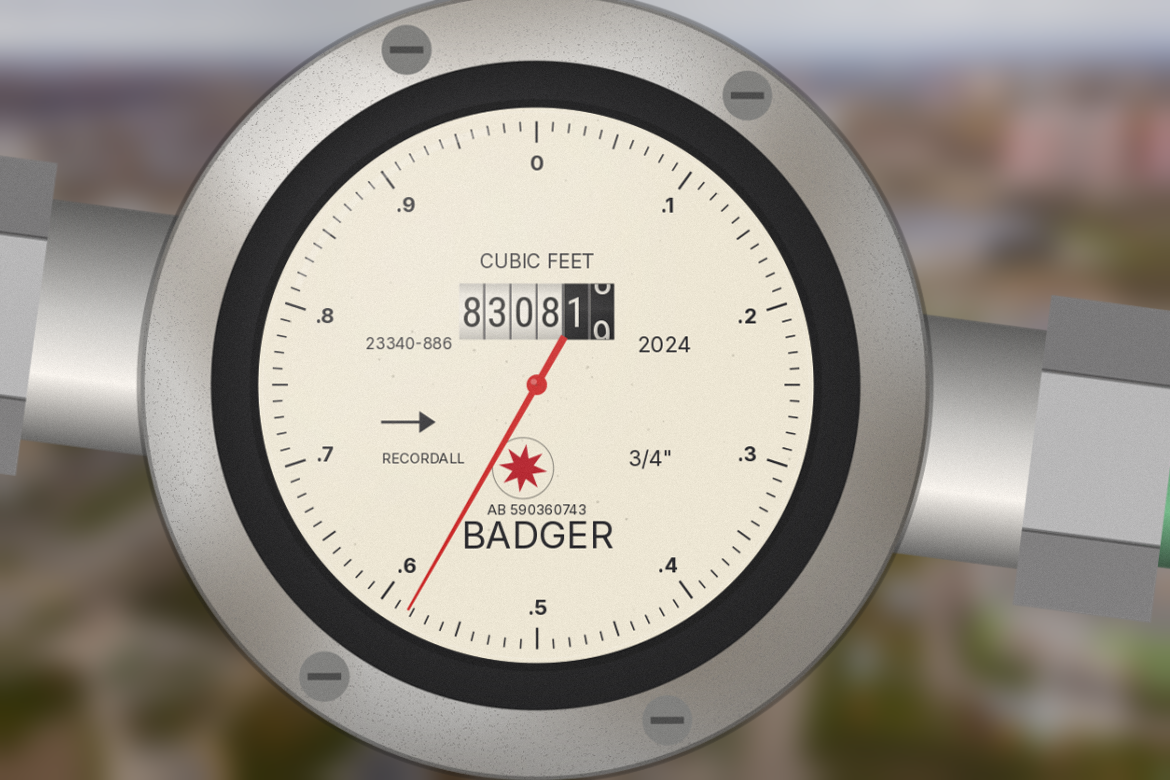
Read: 830818.58ft³
